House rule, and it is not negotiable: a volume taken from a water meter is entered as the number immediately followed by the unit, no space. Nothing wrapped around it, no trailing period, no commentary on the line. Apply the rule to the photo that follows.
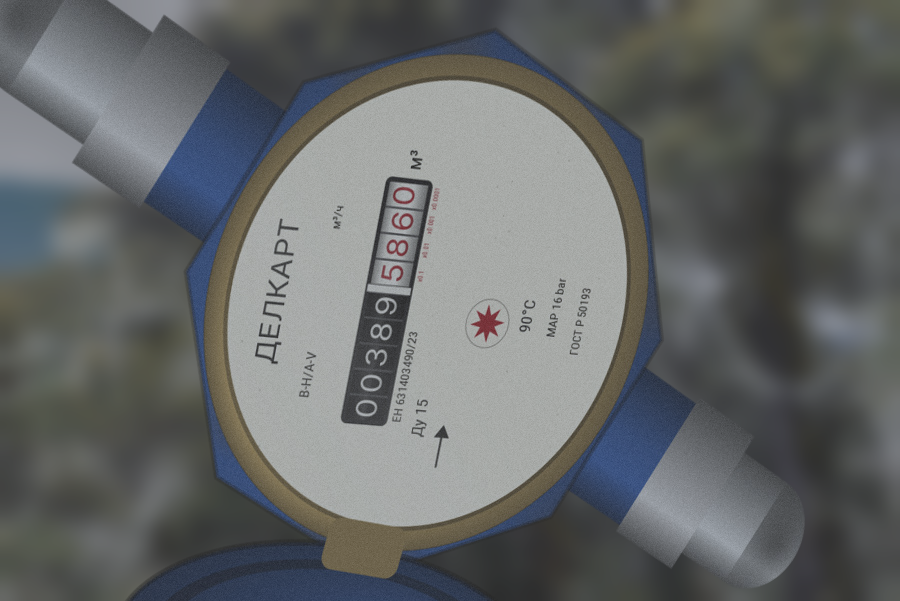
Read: 389.5860m³
